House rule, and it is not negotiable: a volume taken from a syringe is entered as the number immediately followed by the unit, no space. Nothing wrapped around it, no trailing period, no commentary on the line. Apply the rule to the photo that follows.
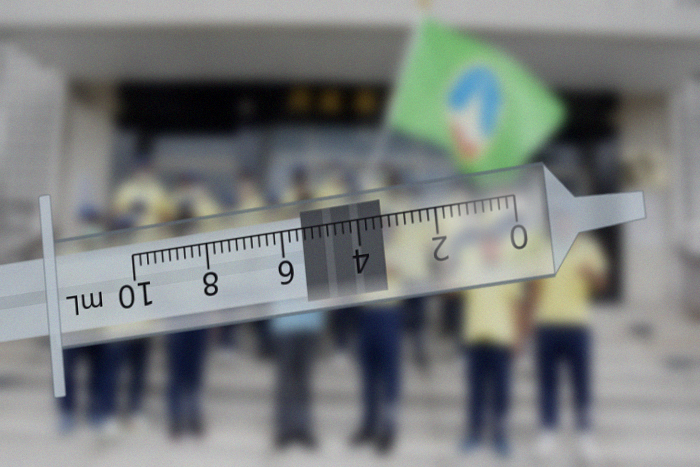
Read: 3.4mL
